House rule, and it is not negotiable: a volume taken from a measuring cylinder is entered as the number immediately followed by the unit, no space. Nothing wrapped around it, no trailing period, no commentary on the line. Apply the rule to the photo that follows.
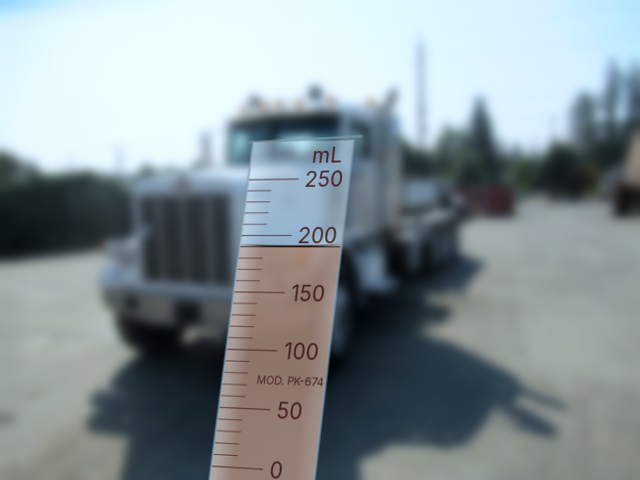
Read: 190mL
